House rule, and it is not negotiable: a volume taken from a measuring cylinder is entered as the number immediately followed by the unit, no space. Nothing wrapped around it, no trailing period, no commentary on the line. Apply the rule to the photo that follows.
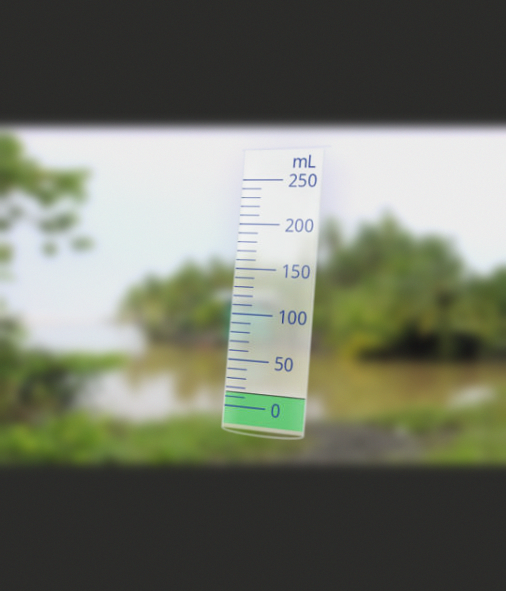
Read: 15mL
